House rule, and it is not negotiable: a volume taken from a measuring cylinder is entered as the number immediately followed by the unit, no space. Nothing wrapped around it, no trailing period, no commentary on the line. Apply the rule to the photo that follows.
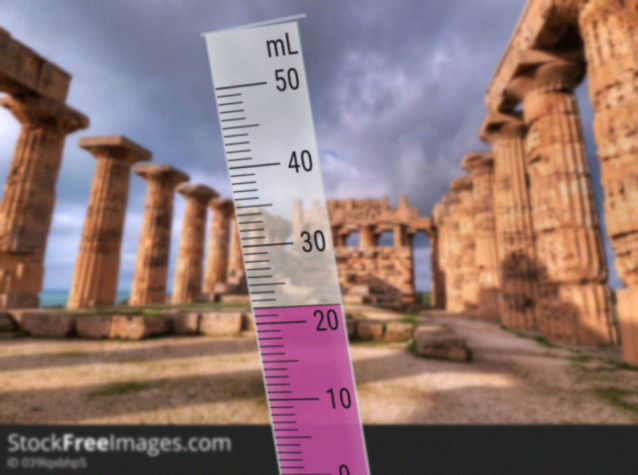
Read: 22mL
